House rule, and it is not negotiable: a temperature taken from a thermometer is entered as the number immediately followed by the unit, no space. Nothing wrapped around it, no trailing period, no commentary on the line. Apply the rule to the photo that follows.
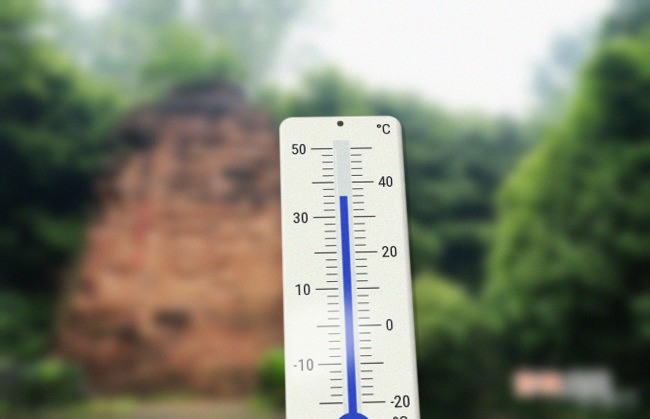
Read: 36°C
